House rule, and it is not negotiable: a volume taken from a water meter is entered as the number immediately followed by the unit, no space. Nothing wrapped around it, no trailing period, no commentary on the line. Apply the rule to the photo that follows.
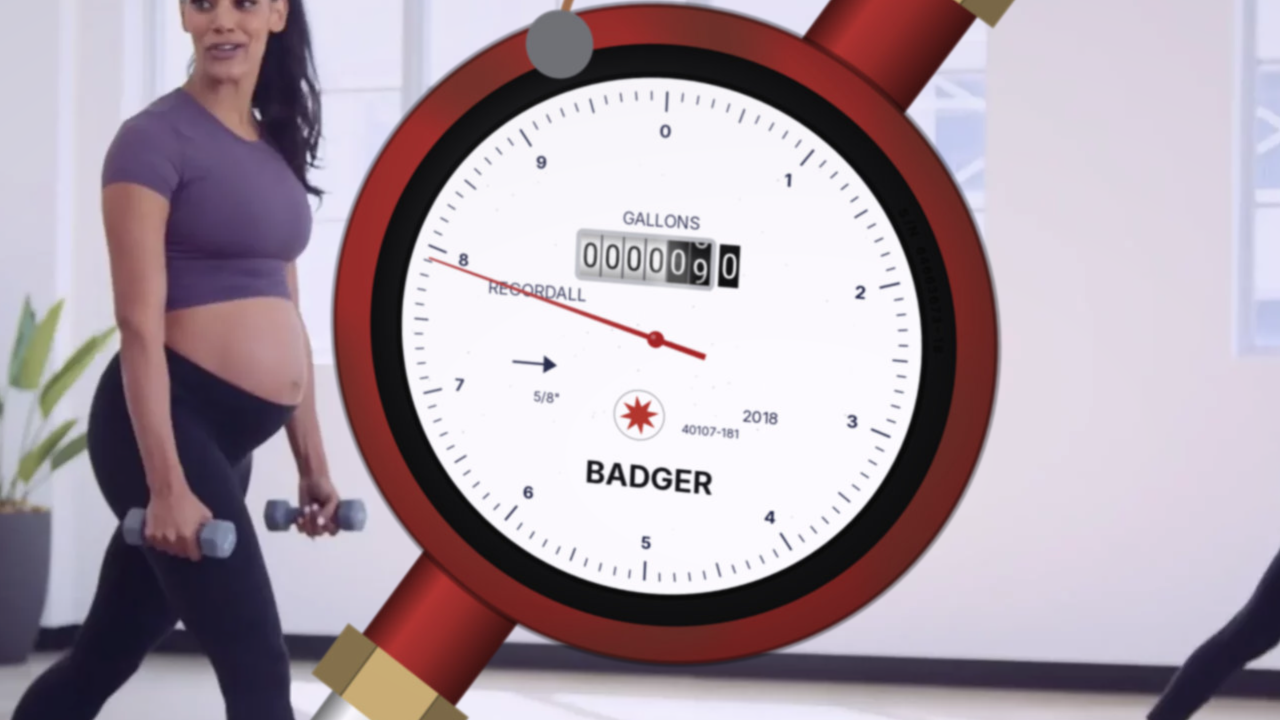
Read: 87.9gal
